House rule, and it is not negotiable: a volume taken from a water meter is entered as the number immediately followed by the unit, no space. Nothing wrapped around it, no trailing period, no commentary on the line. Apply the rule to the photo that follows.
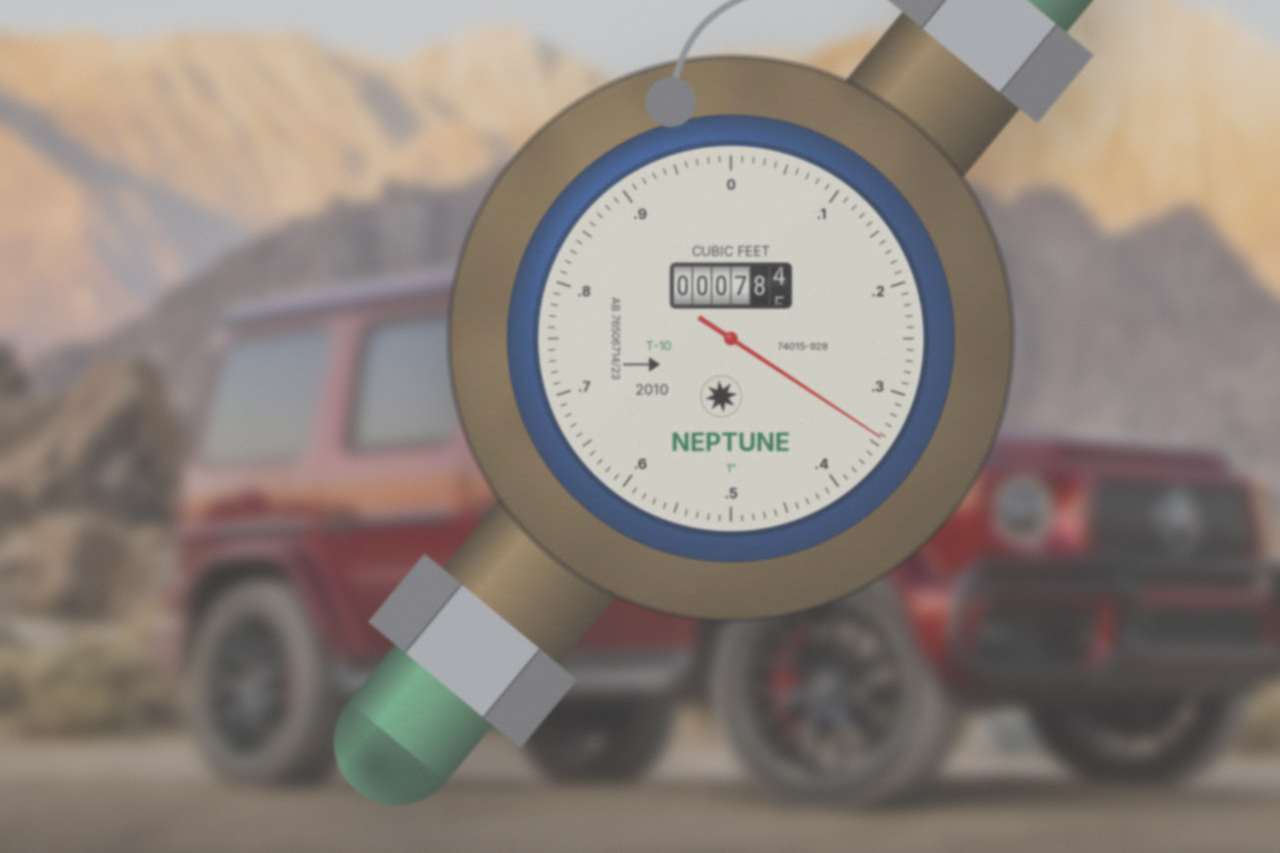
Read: 784.34ft³
